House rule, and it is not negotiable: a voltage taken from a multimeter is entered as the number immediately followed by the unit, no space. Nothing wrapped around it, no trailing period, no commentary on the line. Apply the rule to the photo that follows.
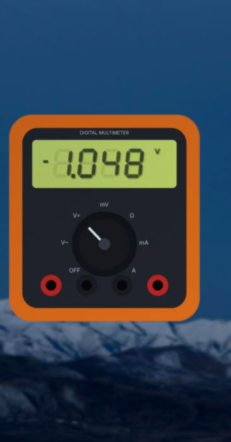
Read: -1.048V
